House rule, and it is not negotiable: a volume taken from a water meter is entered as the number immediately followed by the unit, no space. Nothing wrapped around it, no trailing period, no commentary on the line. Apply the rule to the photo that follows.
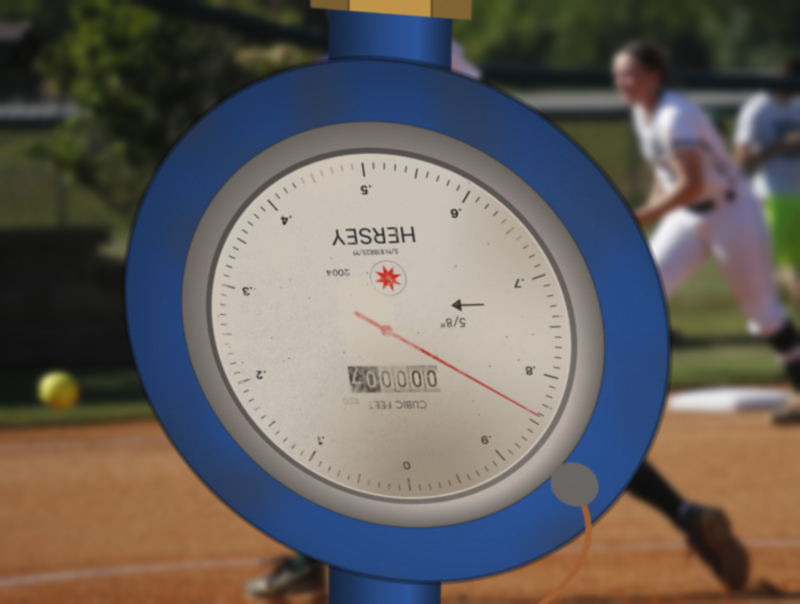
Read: 6.84ft³
